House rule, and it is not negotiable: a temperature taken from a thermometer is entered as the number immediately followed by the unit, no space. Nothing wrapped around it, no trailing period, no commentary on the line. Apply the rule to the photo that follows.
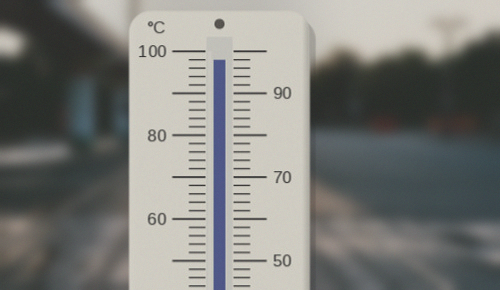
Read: 98°C
